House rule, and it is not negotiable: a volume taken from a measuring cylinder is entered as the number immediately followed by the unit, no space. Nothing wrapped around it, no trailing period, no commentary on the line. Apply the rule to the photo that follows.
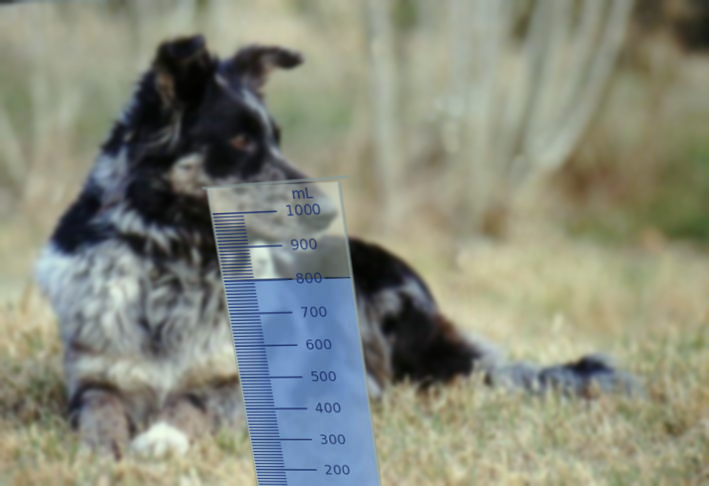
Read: 800mL
